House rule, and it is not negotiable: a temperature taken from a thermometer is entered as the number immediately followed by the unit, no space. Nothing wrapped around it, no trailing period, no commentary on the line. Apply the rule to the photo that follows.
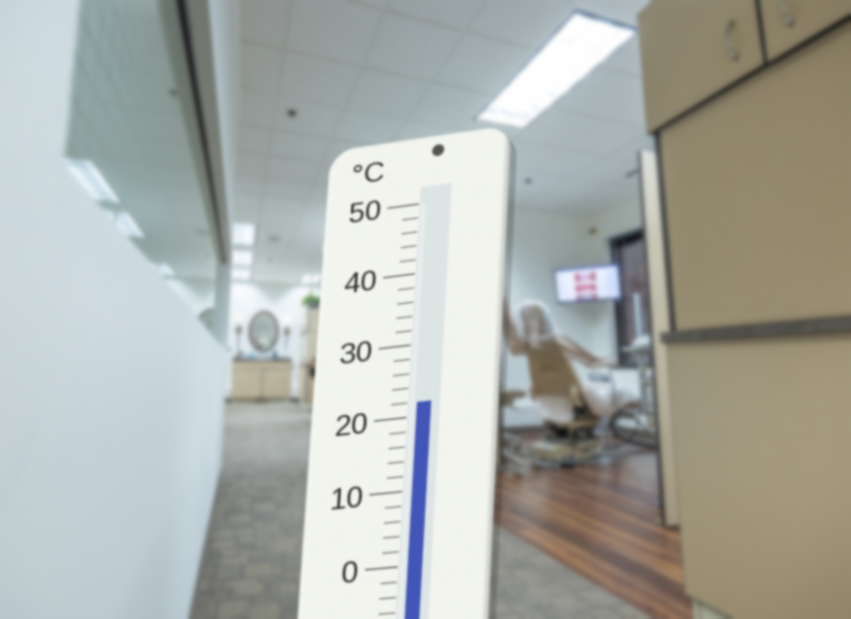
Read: 22°C
